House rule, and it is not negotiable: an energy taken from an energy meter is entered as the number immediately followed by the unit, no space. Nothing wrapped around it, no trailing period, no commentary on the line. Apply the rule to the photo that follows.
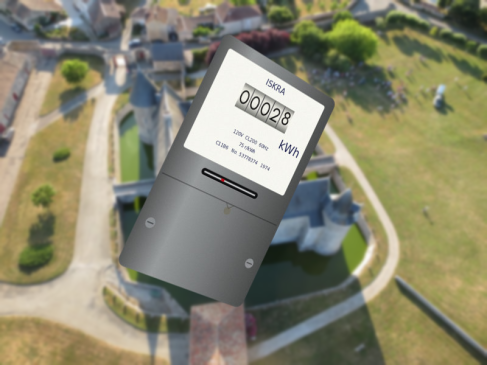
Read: 28kWh
